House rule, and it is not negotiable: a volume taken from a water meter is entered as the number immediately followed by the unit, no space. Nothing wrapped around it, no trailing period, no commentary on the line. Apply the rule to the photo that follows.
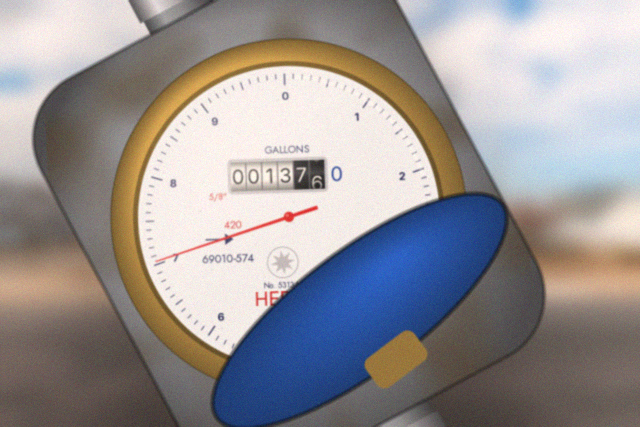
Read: 13757.0gal
